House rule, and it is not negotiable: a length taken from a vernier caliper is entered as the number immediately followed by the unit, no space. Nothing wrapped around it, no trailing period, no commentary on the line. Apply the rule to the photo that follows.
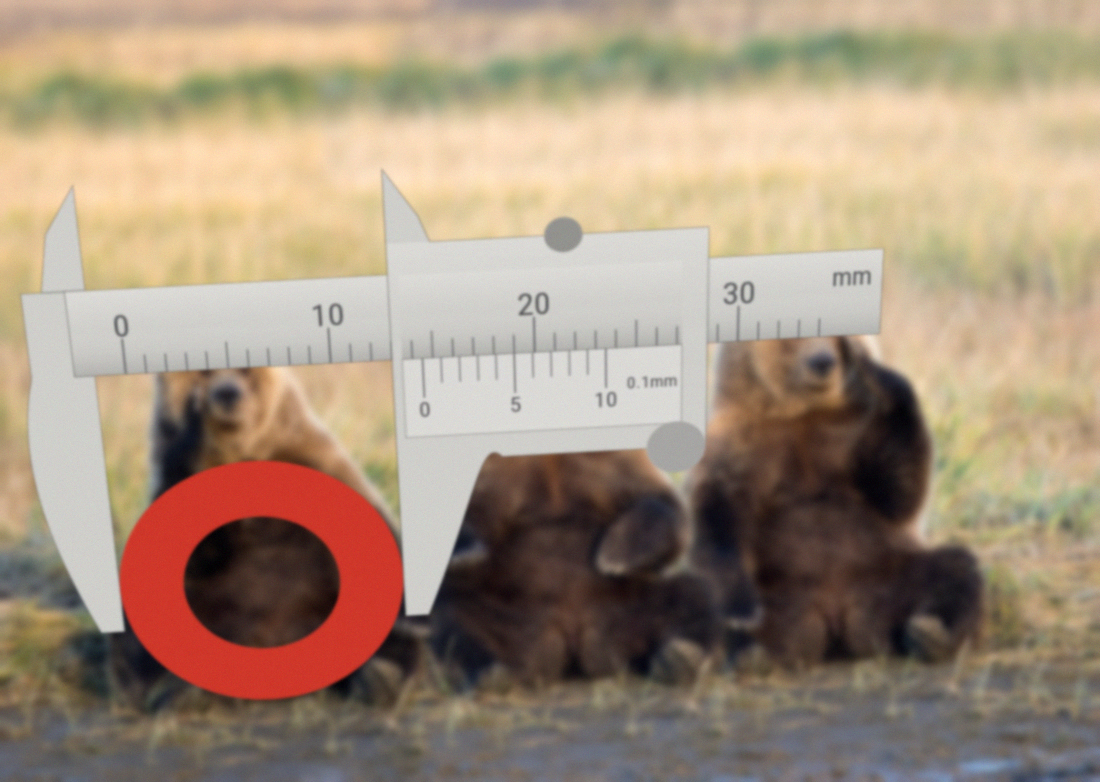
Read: 14.5mm
